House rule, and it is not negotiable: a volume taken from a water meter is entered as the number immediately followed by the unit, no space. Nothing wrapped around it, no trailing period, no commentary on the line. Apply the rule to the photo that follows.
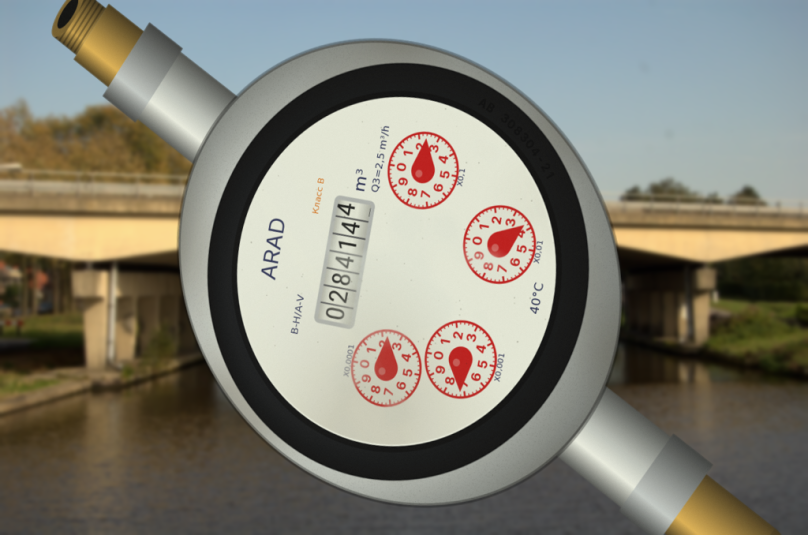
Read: 284144.2372m³
